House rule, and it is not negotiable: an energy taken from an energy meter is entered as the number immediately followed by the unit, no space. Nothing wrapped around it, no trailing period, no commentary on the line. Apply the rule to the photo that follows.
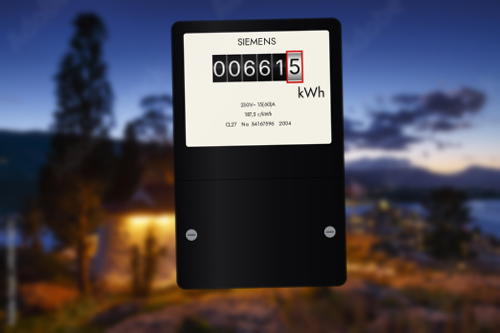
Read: 661.5kWh
